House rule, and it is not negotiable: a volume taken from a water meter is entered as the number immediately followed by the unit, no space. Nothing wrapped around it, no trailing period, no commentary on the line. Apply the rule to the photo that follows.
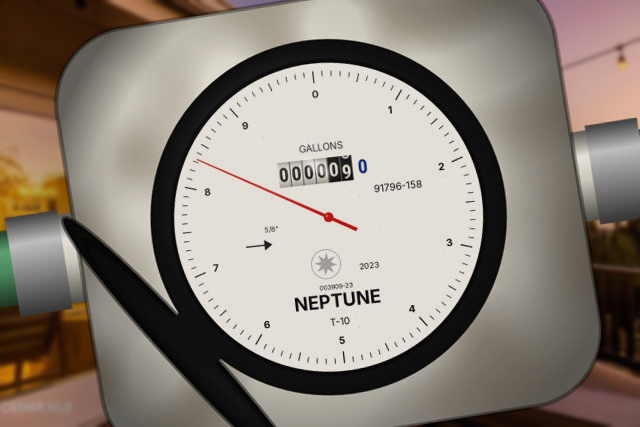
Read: 88.3gal
